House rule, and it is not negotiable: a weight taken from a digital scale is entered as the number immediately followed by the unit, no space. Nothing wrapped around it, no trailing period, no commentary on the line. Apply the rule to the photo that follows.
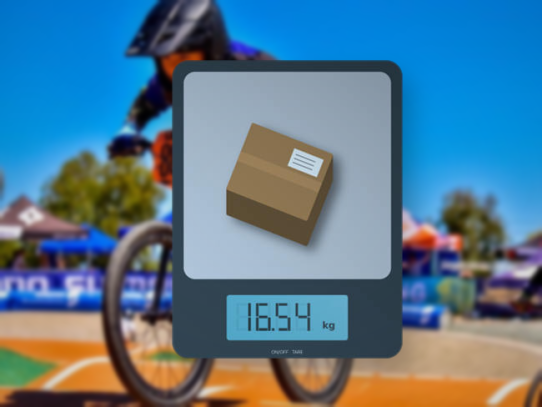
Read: 16.54kg
